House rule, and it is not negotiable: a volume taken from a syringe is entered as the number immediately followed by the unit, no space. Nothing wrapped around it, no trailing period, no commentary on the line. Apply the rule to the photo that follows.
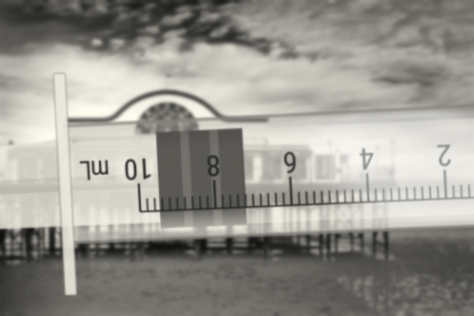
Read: 7.2mL
